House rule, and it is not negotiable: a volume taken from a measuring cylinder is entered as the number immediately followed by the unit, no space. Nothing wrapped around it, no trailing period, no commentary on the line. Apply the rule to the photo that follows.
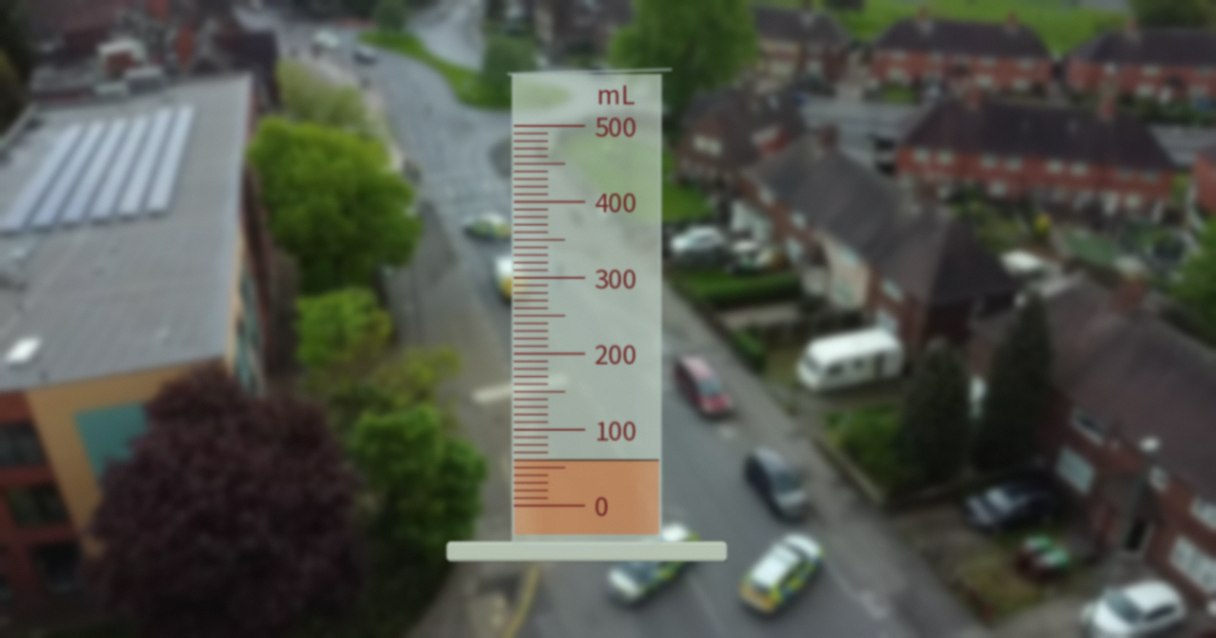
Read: 60mL
